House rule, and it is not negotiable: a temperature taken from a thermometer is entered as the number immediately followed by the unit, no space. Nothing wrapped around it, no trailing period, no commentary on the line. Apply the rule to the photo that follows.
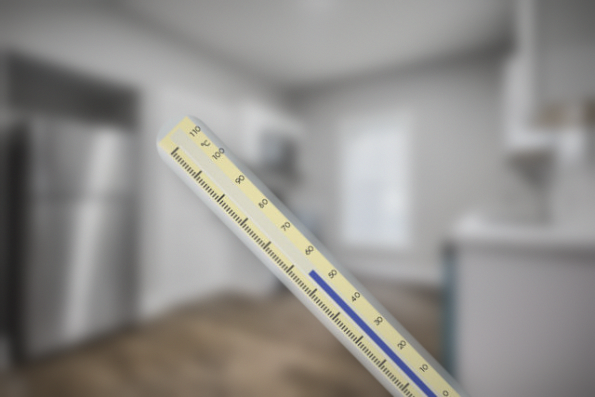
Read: 55°C
